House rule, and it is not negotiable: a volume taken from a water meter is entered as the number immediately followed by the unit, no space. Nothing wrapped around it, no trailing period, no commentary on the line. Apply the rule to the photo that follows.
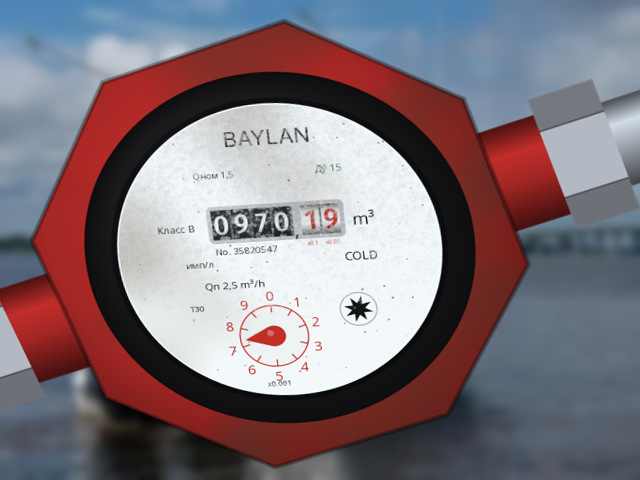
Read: 970.197m³
